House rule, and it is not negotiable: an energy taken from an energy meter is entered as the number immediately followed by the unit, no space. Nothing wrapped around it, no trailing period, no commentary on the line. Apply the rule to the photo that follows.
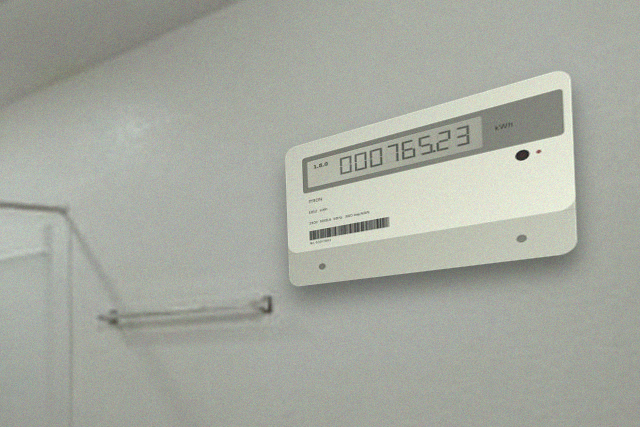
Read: 765.23kWh
